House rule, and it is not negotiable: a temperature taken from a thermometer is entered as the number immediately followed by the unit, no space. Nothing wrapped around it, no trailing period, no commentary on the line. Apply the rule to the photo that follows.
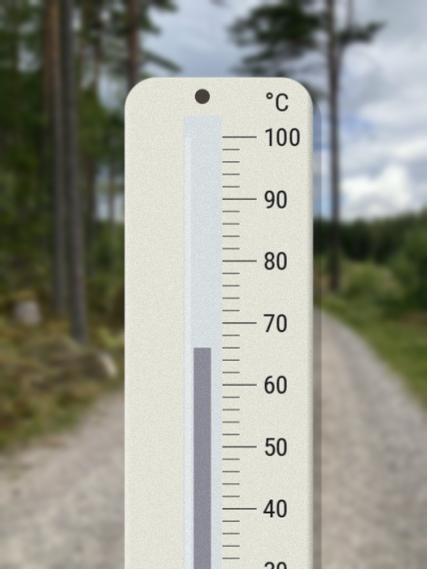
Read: 66°C
